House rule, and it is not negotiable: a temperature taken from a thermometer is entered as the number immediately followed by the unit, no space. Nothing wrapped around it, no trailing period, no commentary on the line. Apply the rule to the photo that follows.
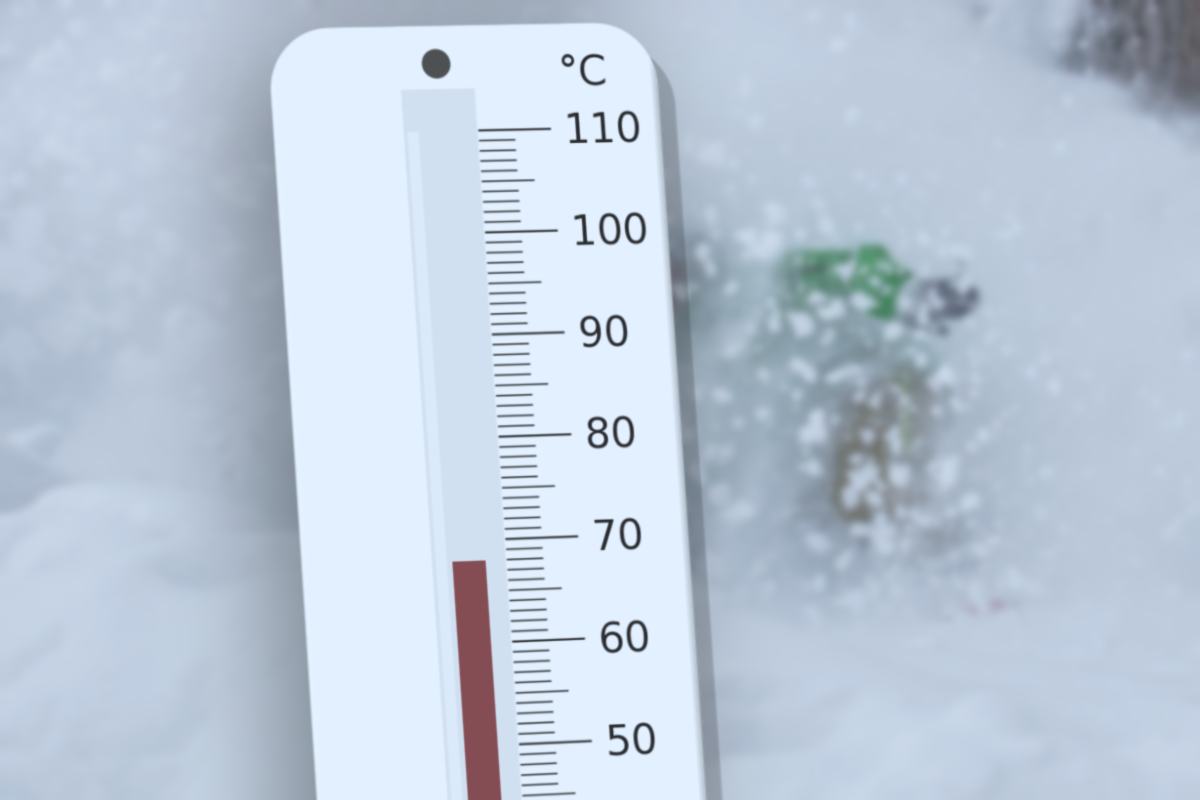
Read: 68°C
